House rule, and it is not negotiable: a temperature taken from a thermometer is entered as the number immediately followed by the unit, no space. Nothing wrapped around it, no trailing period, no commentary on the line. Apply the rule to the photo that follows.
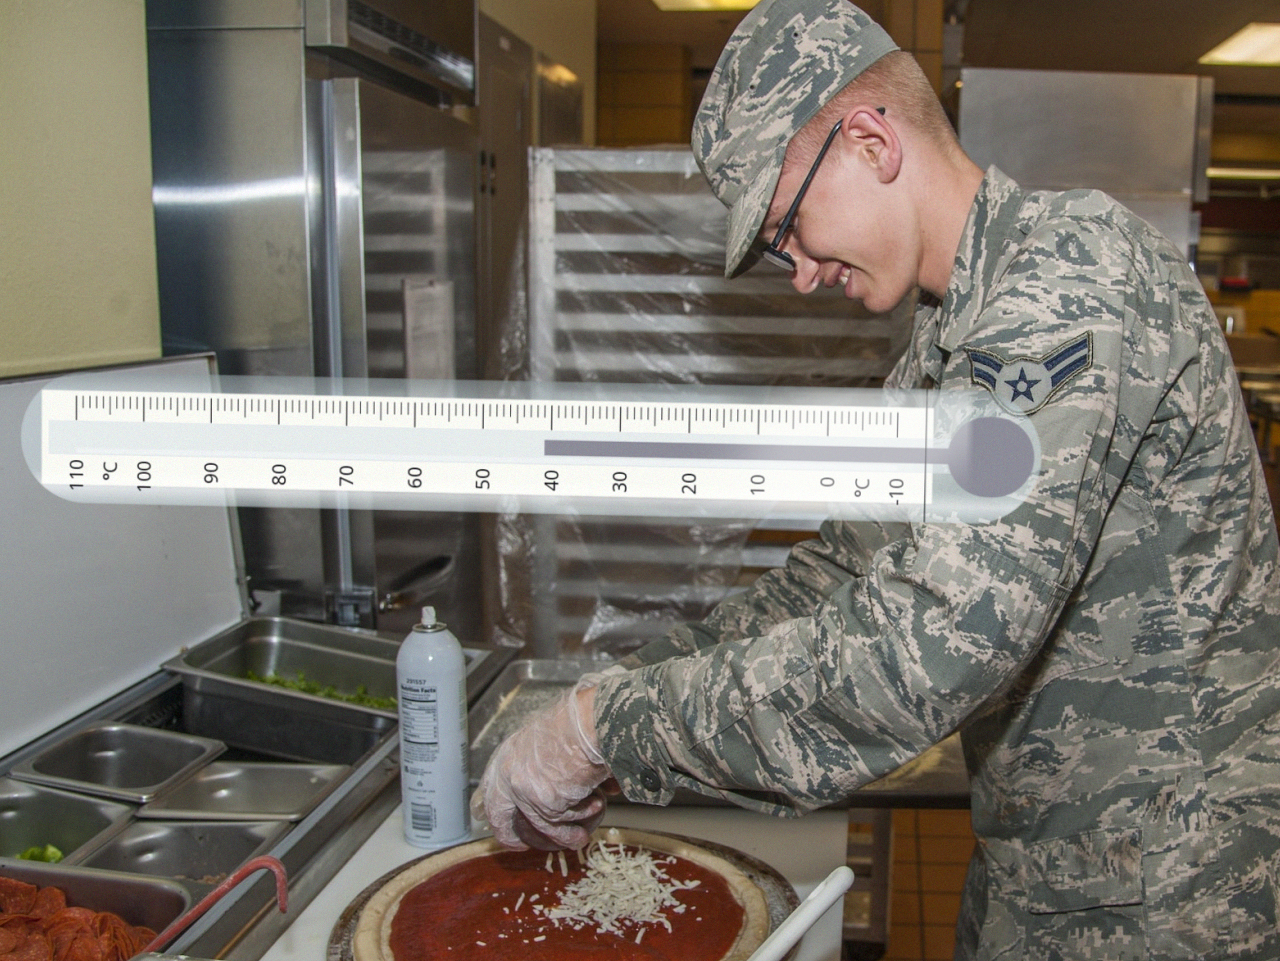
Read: 41°C
